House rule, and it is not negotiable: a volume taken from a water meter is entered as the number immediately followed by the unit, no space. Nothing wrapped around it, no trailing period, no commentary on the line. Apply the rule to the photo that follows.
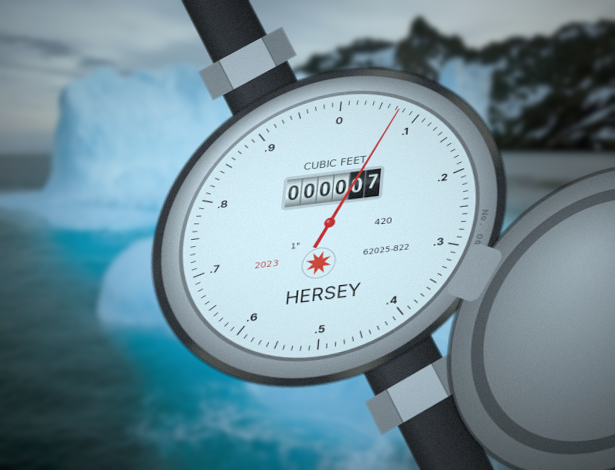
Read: 7.07ft³
